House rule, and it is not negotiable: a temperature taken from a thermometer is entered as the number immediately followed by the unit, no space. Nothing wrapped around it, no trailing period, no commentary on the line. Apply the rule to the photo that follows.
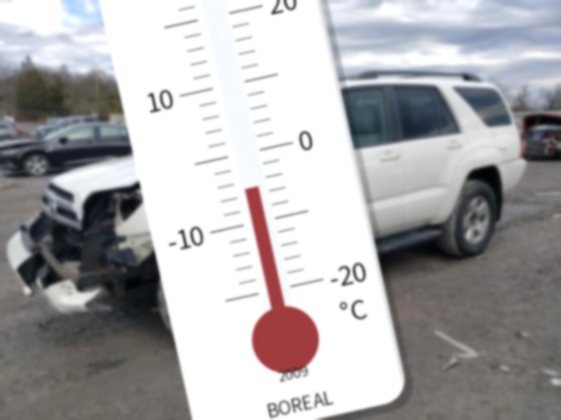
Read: -5°C
